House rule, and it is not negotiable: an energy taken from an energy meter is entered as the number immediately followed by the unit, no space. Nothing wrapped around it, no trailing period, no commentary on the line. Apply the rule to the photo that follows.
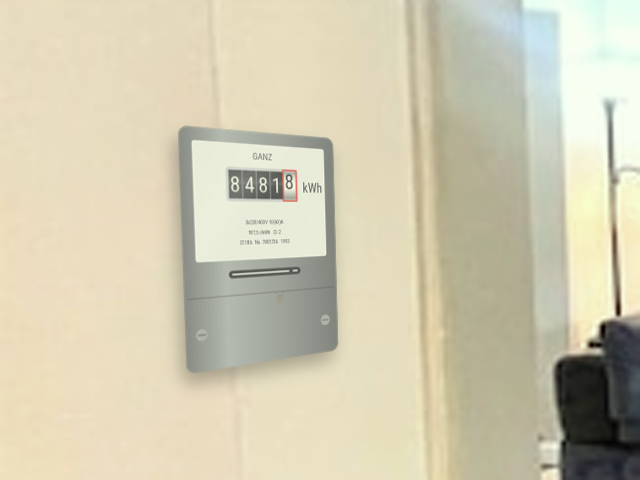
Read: 8481.8kWh
